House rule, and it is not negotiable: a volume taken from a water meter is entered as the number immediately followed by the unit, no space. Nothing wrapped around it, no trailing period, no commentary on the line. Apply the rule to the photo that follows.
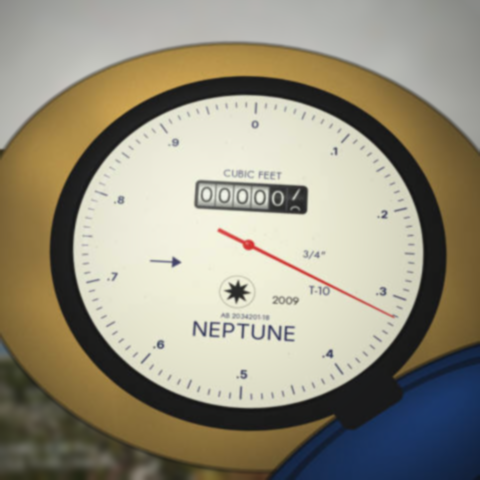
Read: 7.32ft³
